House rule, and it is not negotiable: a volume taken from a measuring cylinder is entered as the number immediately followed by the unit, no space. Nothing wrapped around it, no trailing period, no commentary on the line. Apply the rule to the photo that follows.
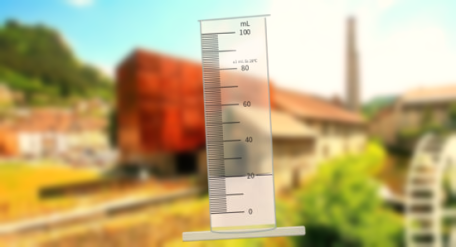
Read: 20mL
